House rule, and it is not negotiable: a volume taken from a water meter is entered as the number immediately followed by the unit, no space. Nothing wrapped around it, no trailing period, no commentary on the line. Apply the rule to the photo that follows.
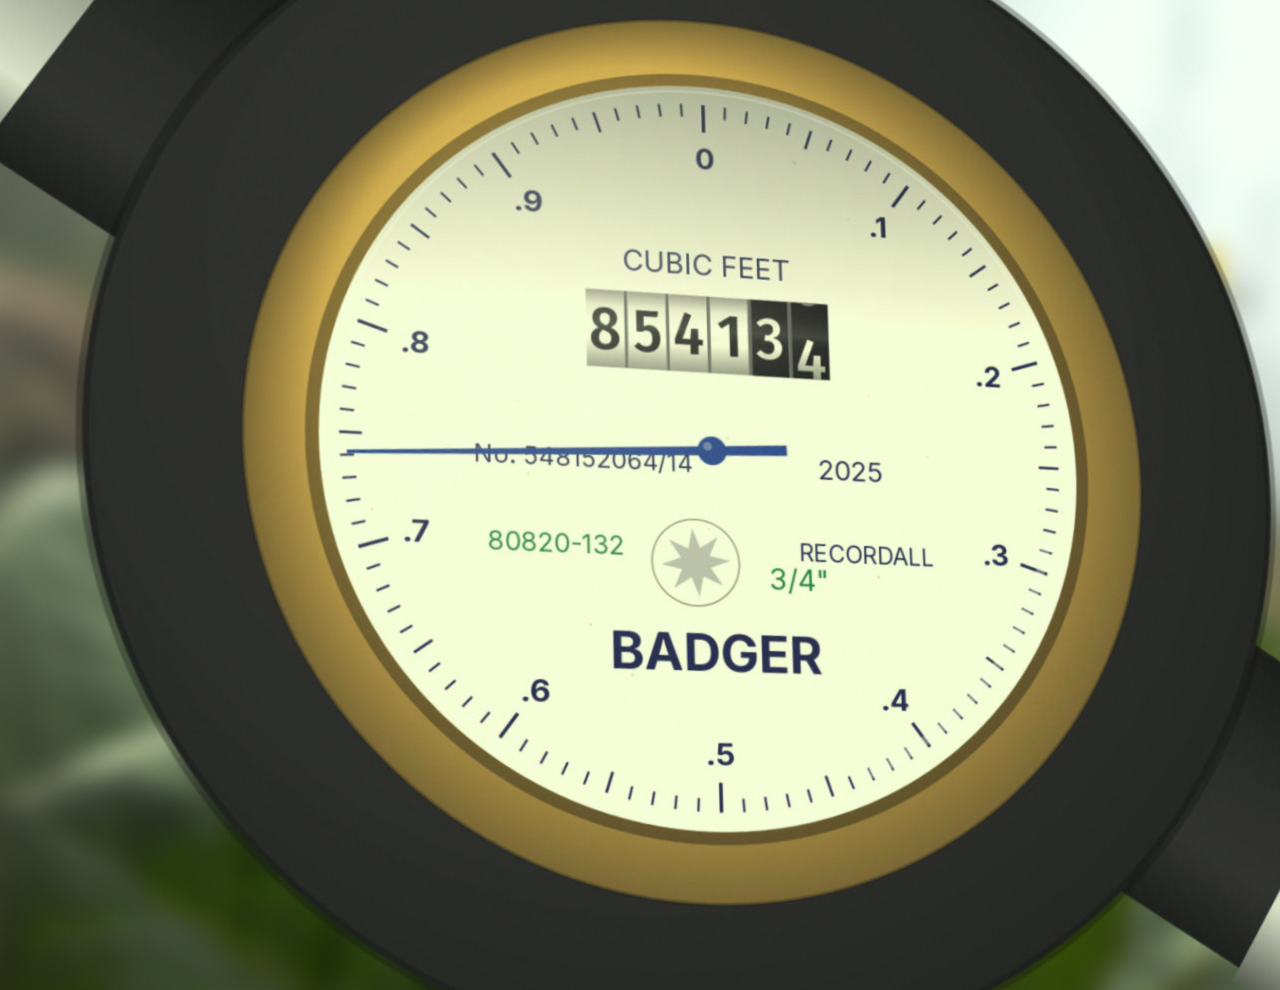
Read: 854133.74ft³
